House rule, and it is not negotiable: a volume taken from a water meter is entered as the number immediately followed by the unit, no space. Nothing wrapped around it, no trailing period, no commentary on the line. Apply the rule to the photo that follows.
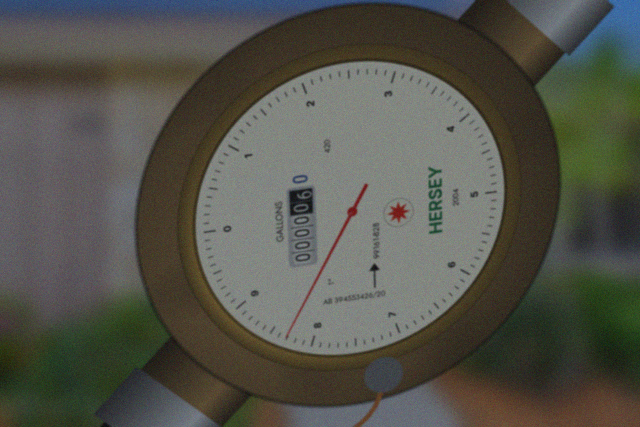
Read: 58.3gal
